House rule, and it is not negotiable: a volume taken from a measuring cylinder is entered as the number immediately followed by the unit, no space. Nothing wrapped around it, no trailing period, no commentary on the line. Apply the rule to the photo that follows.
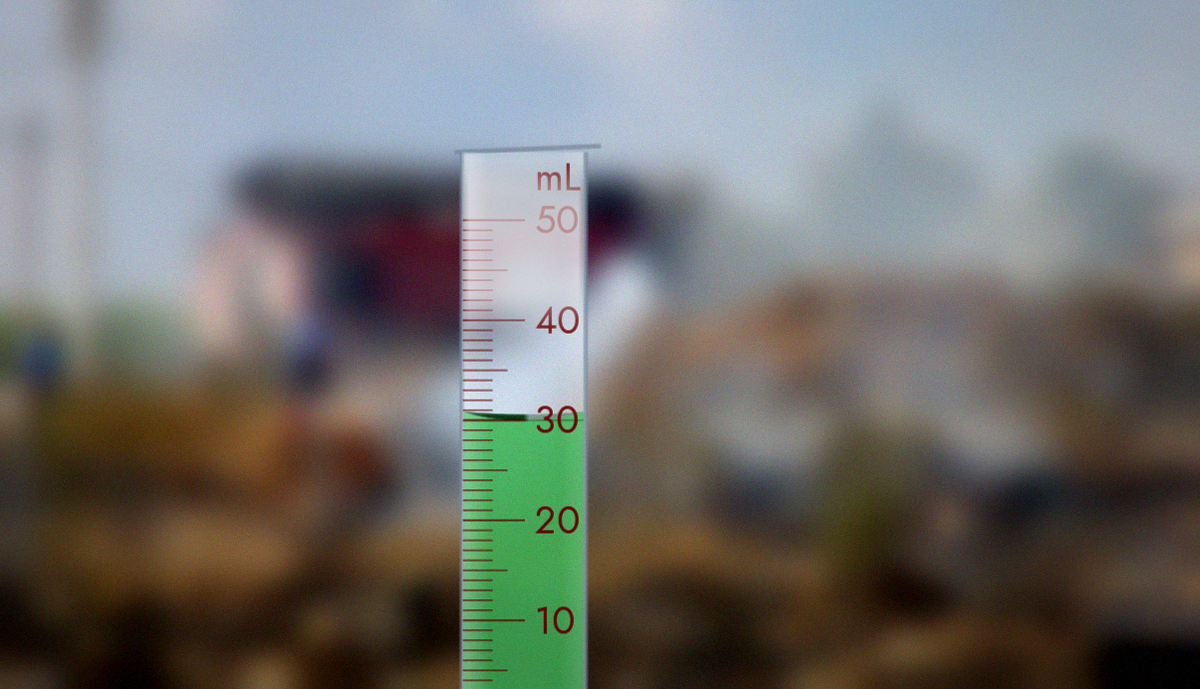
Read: 30mL
